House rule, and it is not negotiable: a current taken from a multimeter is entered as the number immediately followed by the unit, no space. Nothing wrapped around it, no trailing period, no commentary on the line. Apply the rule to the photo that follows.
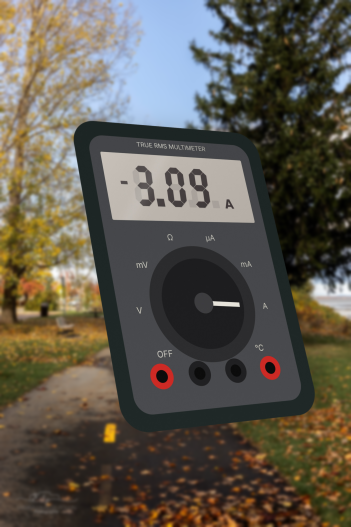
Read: -3.09A
